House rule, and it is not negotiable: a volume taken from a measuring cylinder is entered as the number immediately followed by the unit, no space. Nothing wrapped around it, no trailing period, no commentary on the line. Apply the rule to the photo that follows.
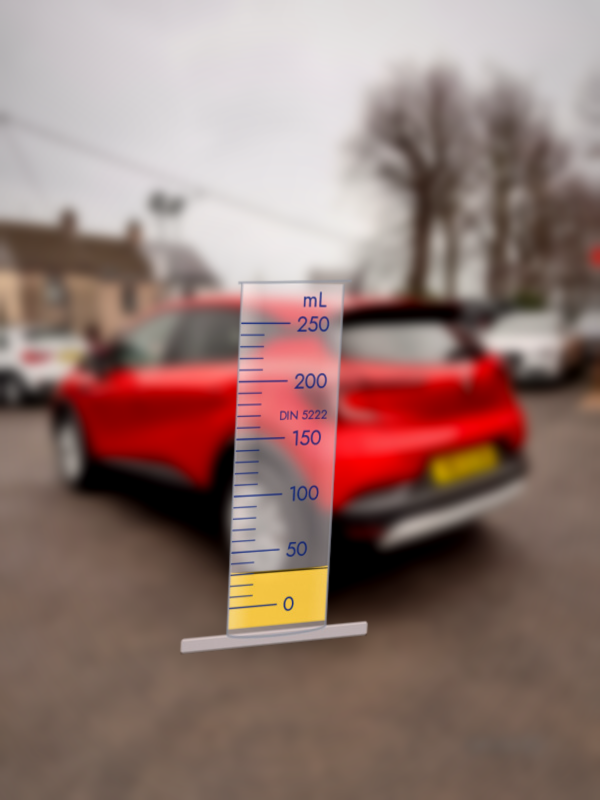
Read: 30mL
